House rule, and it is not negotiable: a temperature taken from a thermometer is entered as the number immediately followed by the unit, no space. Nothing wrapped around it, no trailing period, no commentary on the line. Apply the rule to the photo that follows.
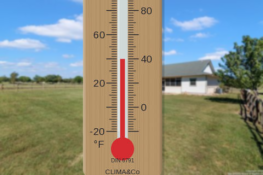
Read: 40°F
